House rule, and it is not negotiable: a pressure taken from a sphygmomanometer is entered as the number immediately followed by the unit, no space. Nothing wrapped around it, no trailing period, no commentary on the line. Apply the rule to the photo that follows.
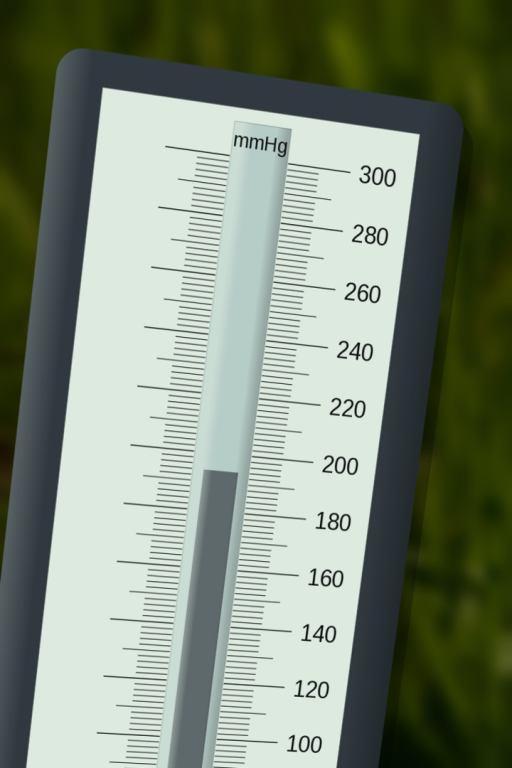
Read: 194mmHg
